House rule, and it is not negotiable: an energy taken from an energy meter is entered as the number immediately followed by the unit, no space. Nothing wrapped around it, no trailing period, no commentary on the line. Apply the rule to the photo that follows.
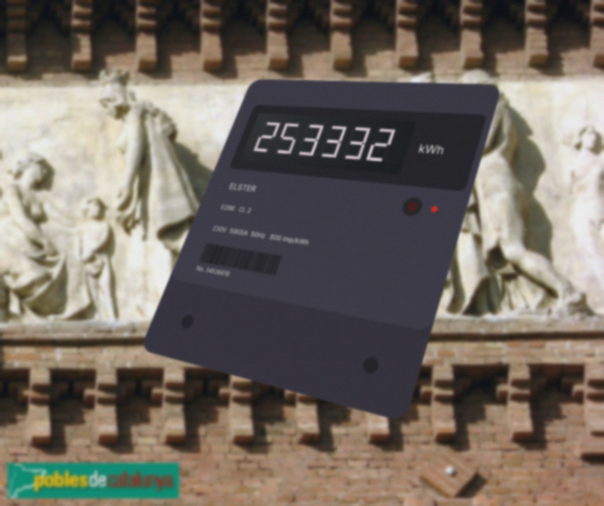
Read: 253332kWh
